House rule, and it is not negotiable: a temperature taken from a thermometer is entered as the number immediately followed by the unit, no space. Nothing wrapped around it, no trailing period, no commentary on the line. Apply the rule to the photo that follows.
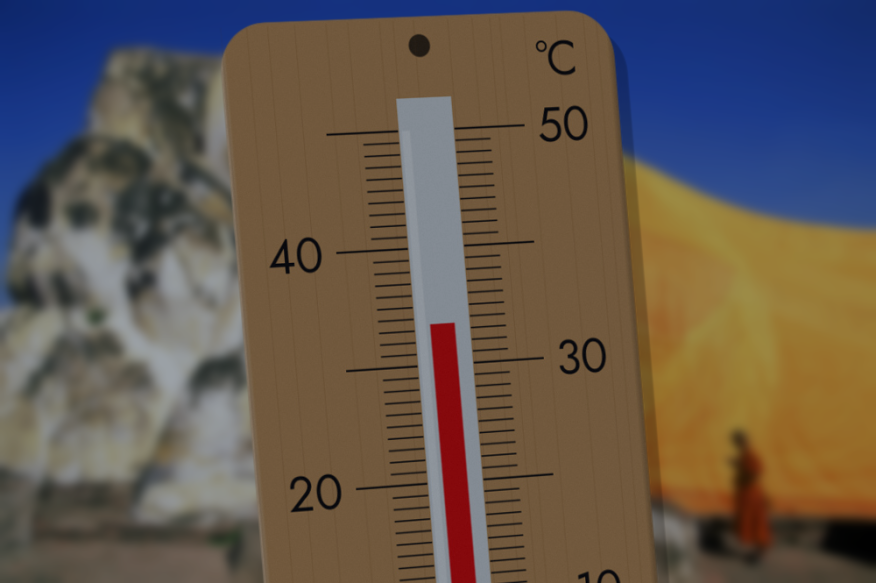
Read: 33.5°C
